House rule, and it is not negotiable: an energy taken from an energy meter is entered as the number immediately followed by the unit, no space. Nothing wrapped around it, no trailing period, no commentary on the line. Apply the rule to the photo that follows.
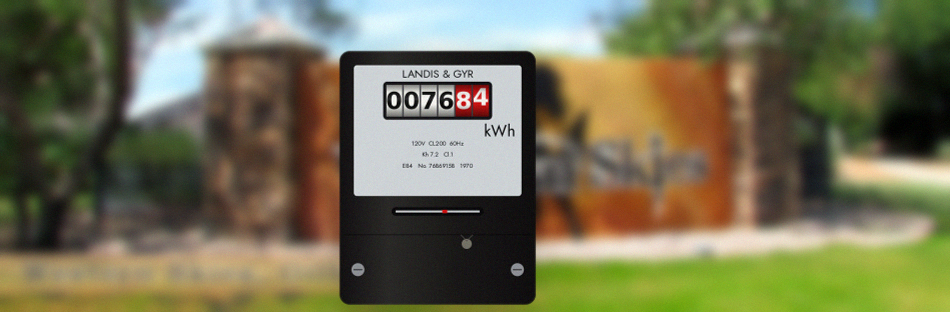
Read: 76.84kWh
